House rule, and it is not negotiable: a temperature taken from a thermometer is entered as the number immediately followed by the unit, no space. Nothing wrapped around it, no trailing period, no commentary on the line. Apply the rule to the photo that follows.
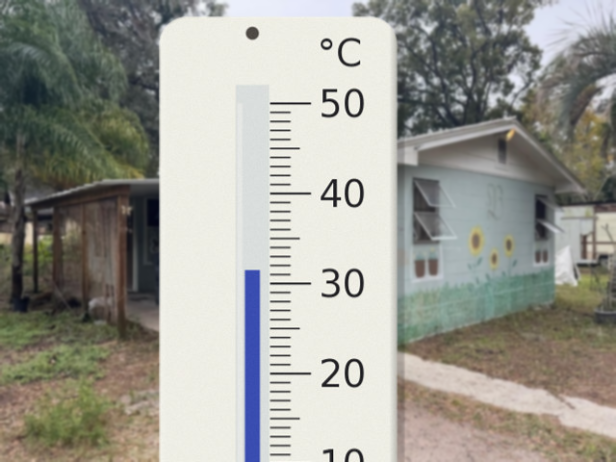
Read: 31.5°C
